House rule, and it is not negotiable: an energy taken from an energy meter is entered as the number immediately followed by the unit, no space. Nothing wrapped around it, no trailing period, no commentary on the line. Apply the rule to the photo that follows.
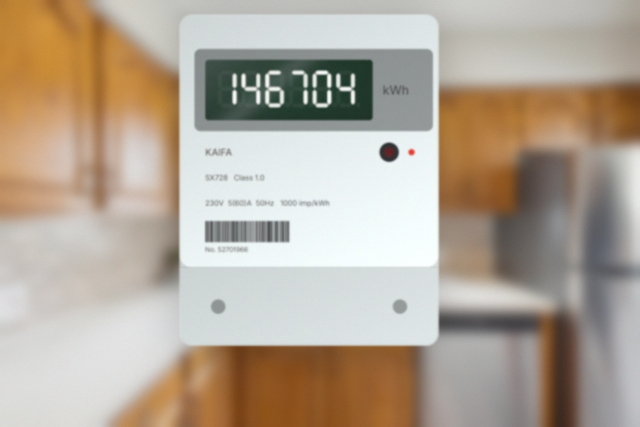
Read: 146704kWh
